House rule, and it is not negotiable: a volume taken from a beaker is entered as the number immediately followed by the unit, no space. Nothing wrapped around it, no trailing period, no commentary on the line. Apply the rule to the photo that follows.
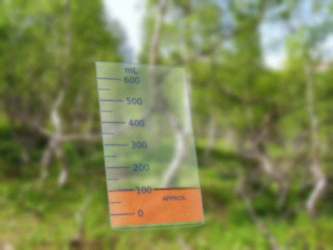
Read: 100mL
